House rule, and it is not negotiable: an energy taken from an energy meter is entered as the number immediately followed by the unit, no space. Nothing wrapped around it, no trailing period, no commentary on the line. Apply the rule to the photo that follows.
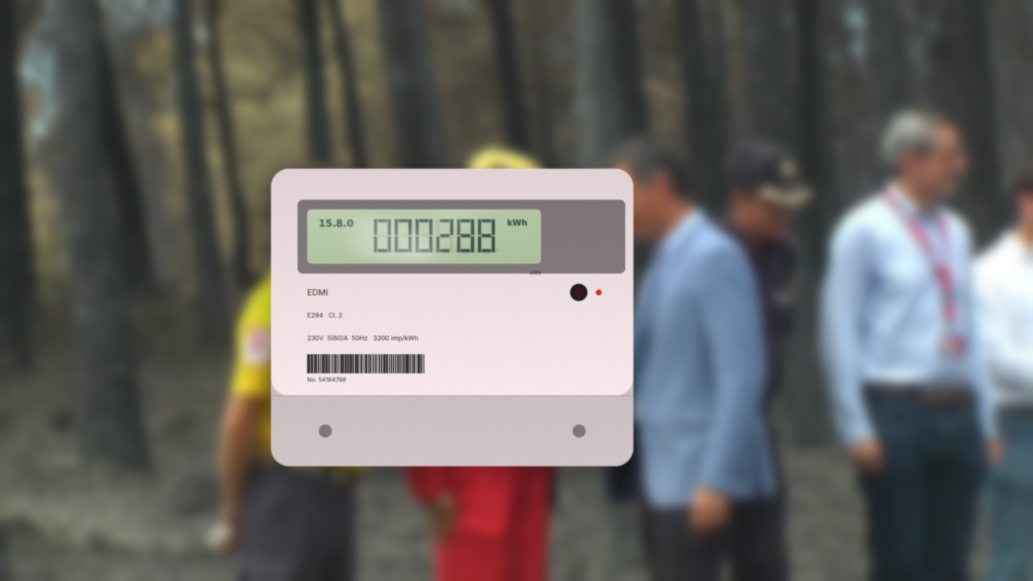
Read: 288kWh
